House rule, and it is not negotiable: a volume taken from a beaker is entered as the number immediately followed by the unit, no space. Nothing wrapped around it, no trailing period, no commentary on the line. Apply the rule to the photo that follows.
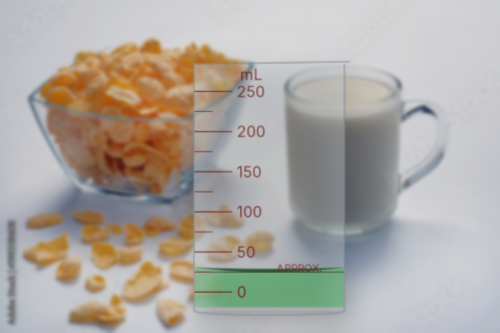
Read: 25mL
